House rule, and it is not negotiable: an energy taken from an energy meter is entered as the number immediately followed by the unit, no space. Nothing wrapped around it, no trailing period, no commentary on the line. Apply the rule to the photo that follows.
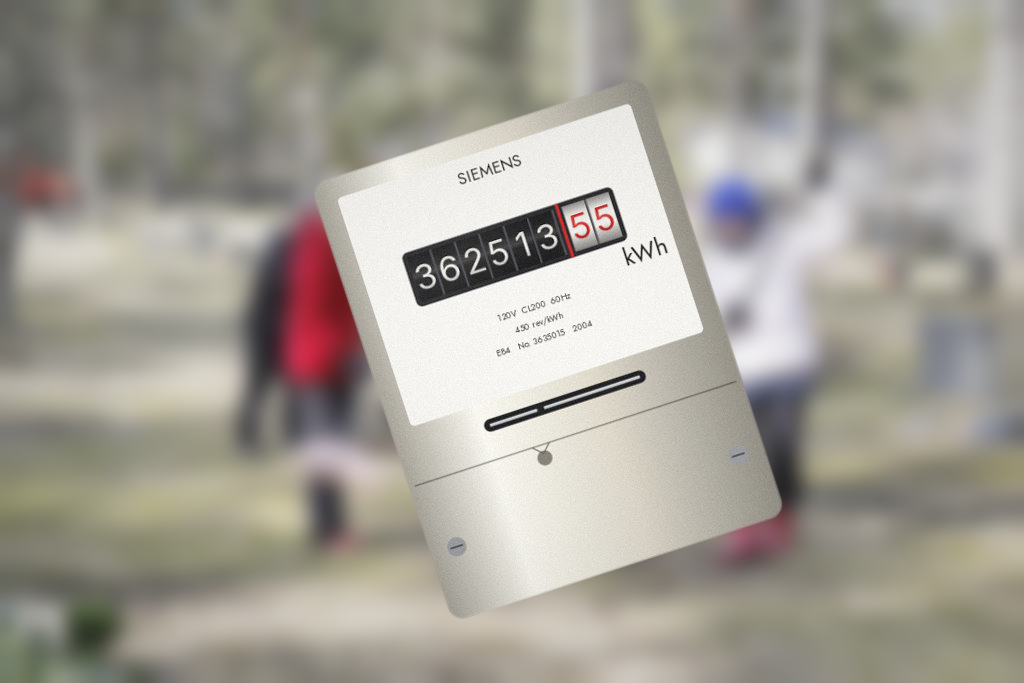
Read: 362513.55kWh
